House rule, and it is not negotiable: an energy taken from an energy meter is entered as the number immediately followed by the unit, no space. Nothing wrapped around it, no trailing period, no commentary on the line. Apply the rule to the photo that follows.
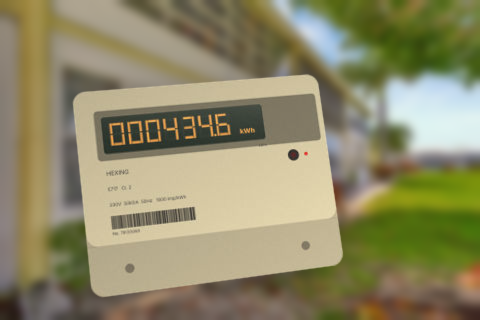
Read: 434.6kWh
